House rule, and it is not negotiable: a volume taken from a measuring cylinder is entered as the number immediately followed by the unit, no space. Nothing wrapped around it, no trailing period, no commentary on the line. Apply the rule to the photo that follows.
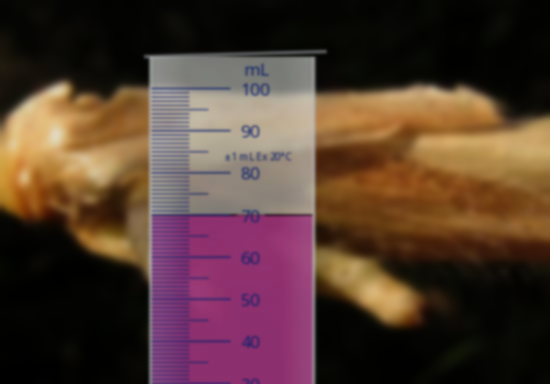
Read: 70mL
